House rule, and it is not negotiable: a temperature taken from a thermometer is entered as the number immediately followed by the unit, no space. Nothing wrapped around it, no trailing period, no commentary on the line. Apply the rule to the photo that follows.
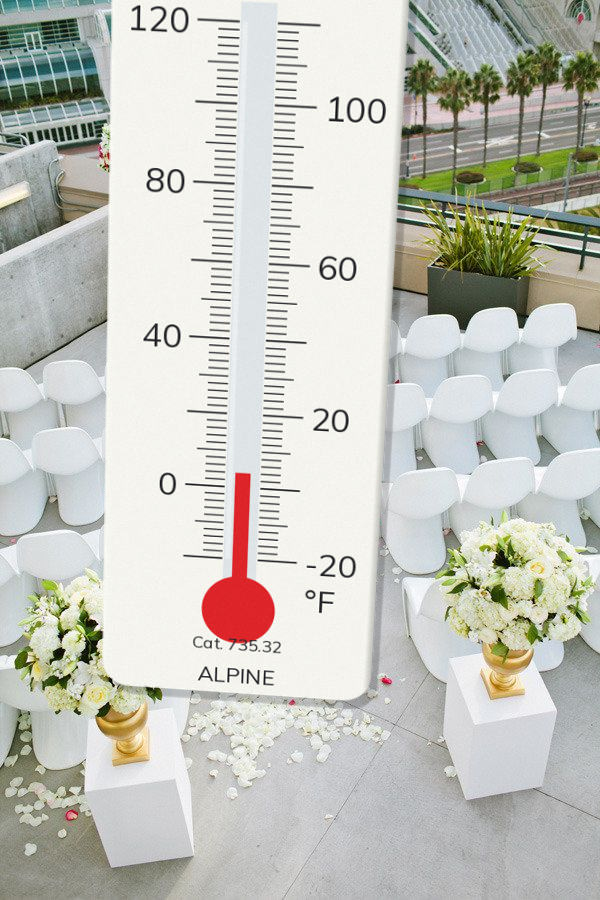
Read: 4°F
